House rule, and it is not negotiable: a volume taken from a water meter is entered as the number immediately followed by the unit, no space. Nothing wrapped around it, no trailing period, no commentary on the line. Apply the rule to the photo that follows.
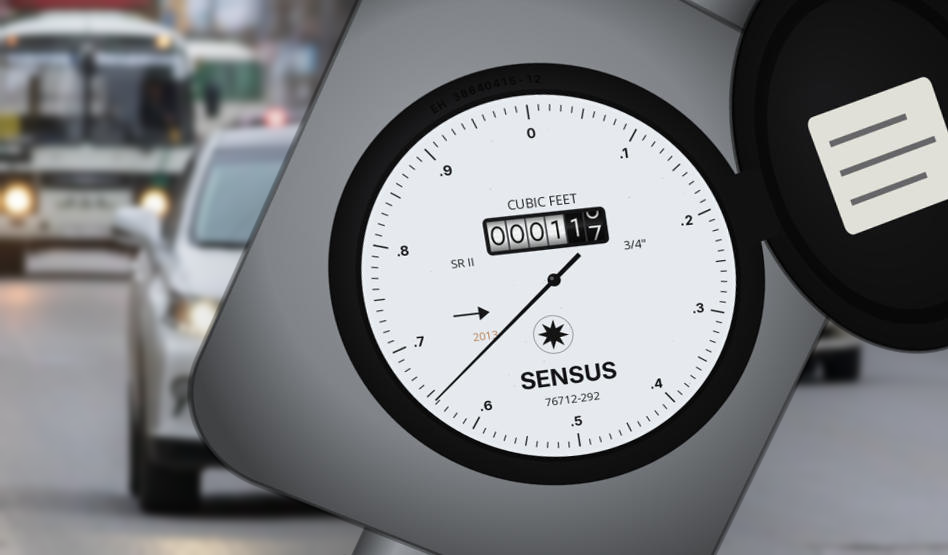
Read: 116.64ft³
